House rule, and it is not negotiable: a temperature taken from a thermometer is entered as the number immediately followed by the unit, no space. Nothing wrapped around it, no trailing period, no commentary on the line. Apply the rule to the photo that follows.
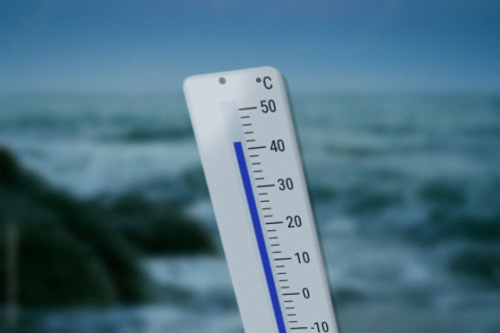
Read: 42°C
